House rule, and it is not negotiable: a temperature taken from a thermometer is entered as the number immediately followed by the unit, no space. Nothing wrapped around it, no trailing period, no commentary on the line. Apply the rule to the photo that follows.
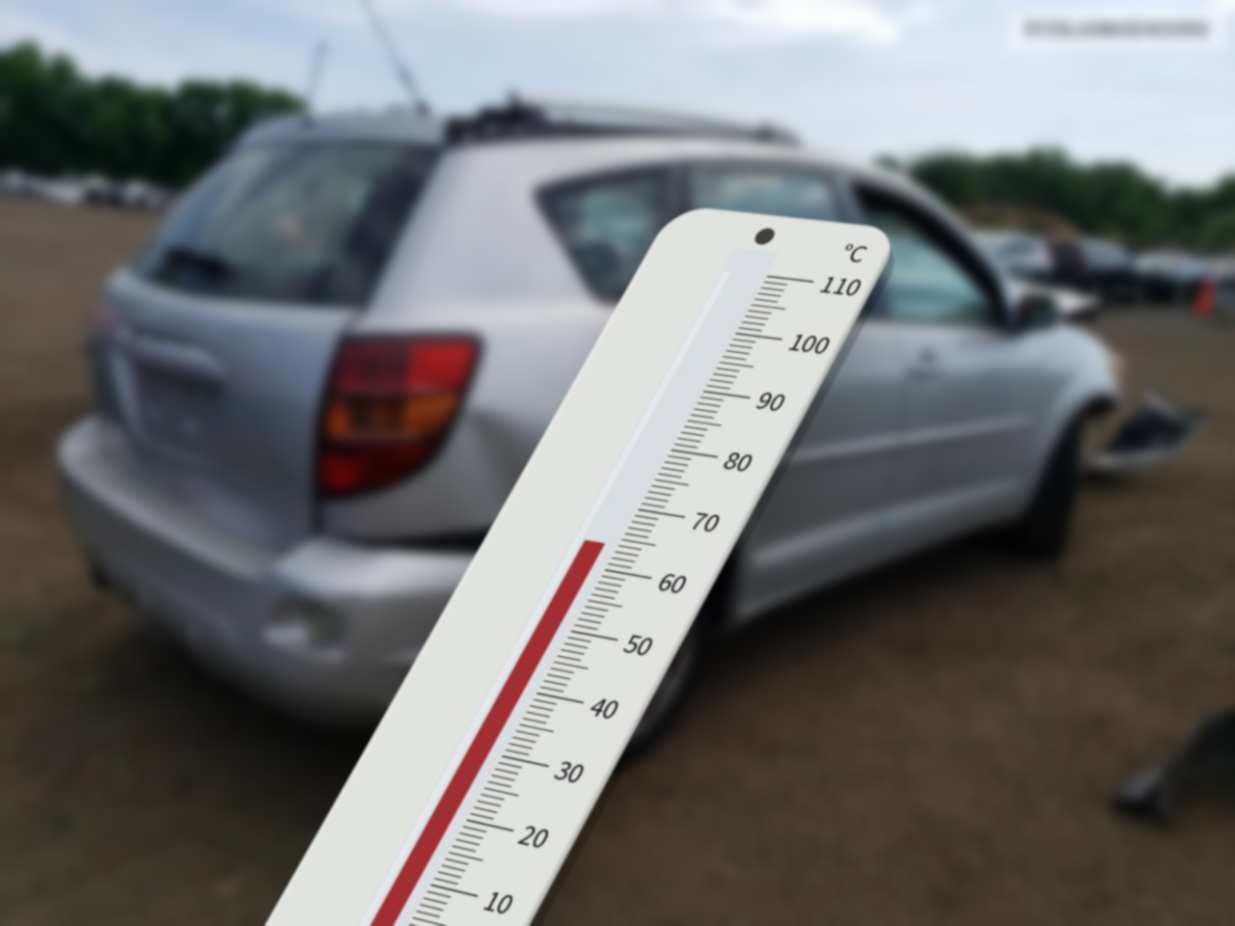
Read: 64°C
